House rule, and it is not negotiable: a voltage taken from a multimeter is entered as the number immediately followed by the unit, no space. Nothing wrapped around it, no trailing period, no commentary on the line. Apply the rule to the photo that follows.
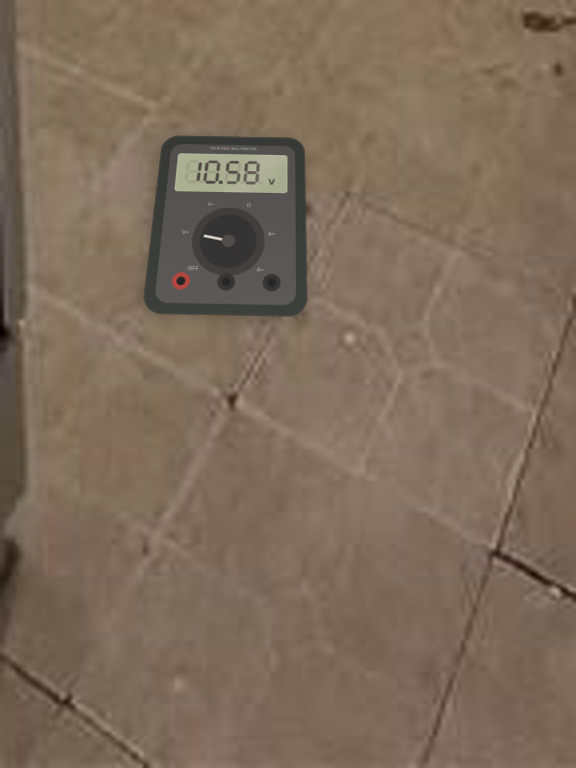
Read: 10.58V
